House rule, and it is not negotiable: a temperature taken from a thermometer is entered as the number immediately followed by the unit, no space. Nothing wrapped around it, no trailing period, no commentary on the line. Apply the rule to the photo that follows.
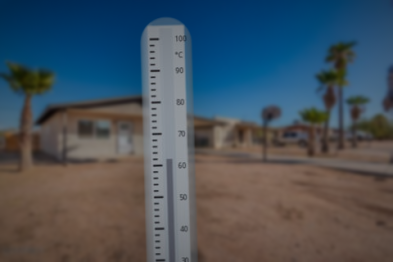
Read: 62°C
